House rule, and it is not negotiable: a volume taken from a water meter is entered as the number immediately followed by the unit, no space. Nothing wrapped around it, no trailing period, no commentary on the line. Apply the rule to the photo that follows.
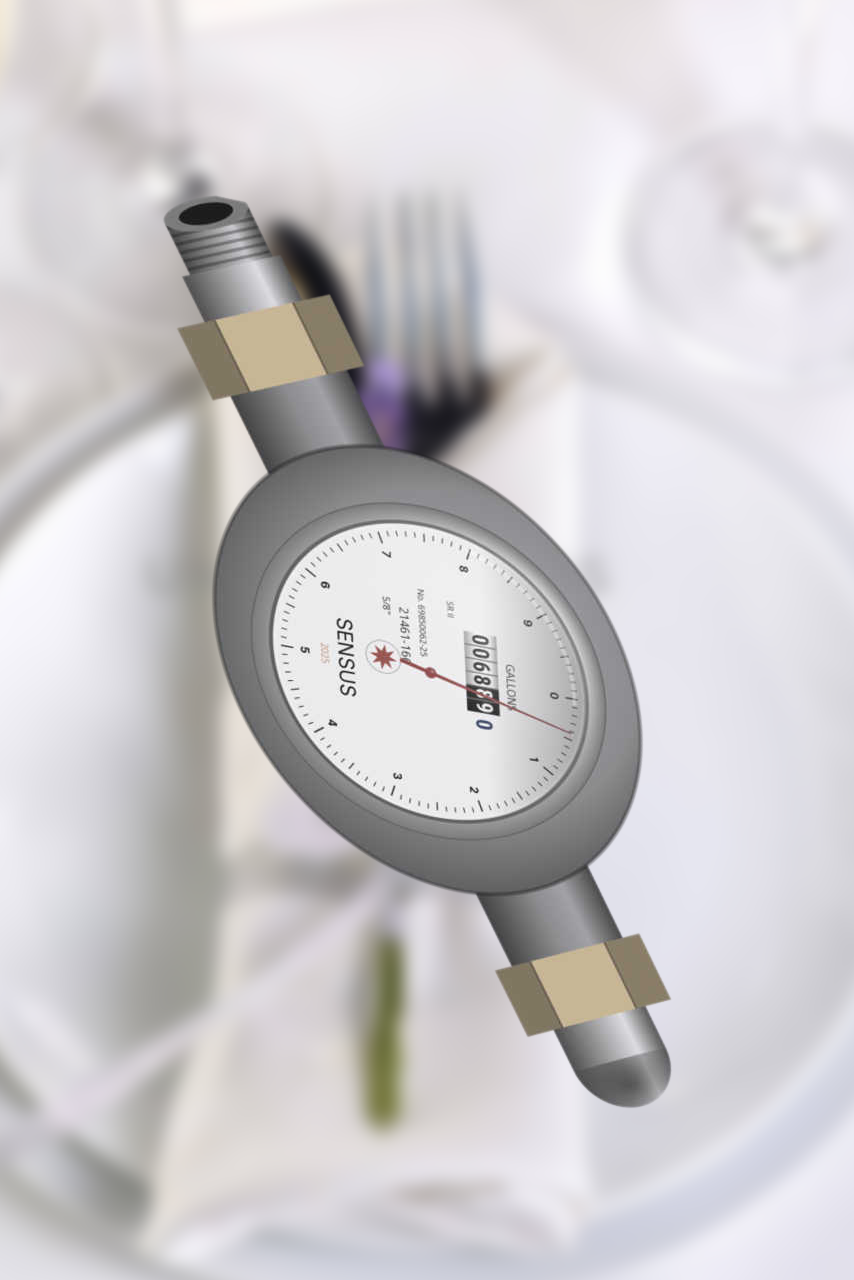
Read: 68890.4gal
